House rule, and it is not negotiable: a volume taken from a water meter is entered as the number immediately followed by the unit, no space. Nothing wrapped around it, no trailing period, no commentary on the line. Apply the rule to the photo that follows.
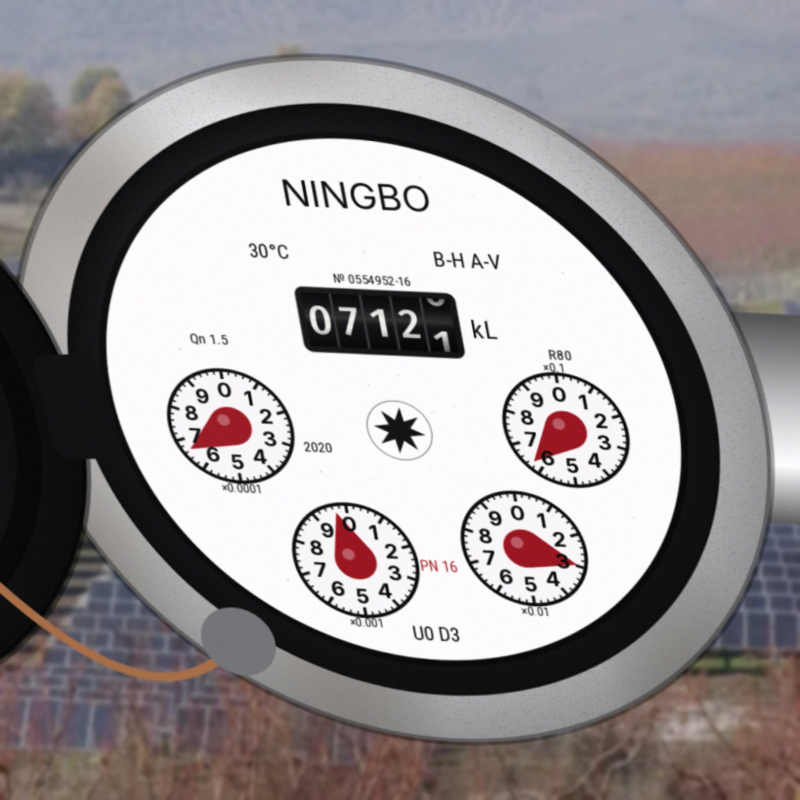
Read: 7120.6296kL
